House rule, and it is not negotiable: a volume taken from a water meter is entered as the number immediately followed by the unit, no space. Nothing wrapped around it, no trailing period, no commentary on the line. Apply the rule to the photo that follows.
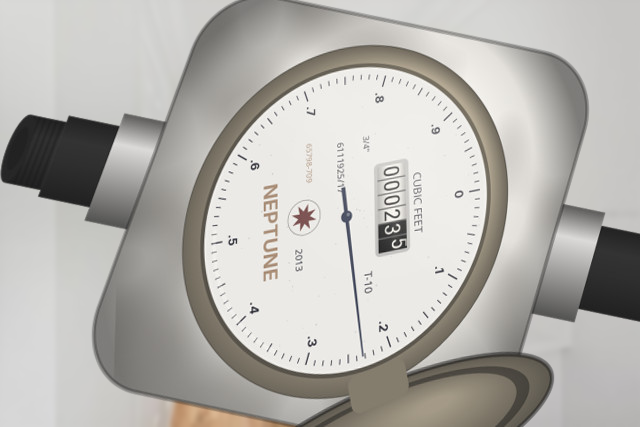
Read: 235.23ft³
